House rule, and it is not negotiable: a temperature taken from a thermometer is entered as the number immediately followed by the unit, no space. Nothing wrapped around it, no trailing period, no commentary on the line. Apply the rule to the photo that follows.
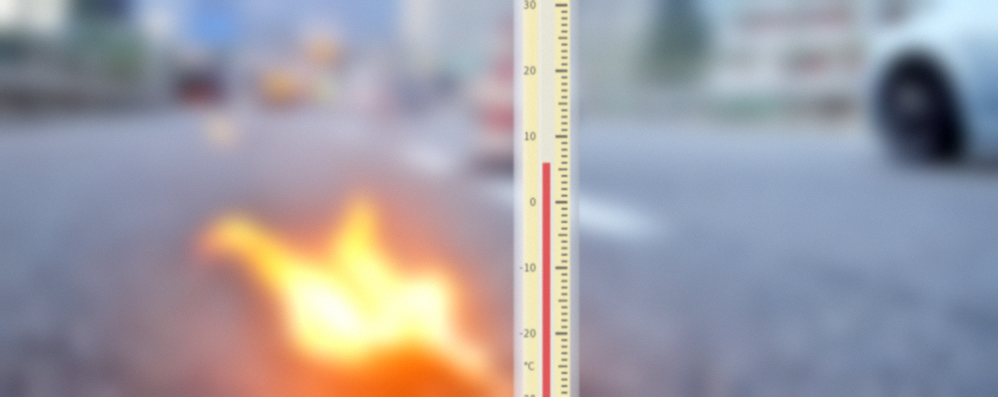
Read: 6°C
